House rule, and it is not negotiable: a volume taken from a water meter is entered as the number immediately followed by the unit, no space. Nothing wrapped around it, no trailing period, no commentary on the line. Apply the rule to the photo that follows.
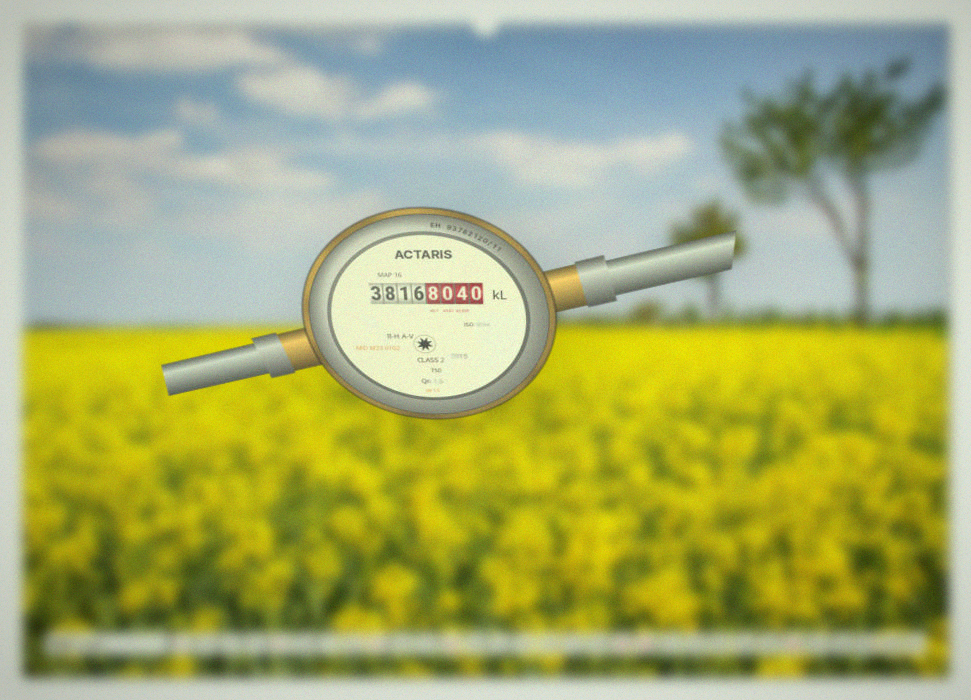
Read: 3816.8040kL
